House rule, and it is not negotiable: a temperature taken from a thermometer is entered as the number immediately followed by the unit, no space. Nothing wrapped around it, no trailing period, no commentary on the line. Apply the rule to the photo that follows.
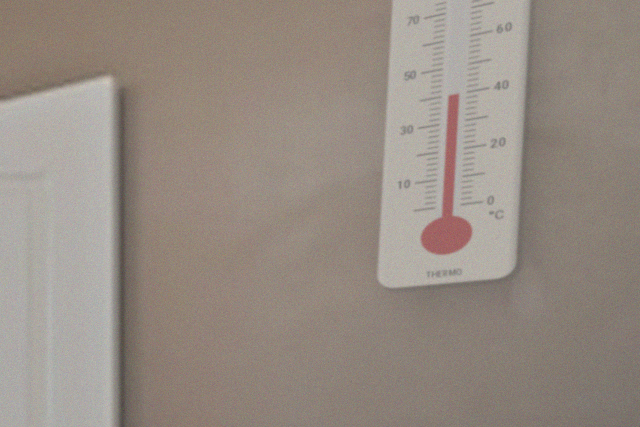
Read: 40°C
